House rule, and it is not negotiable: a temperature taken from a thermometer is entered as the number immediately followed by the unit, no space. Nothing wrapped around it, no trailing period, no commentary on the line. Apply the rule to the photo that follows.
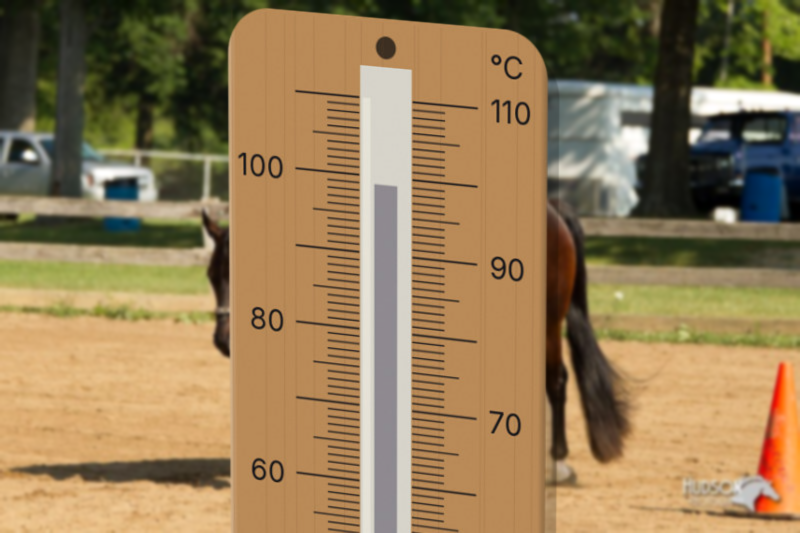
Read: 99°C
